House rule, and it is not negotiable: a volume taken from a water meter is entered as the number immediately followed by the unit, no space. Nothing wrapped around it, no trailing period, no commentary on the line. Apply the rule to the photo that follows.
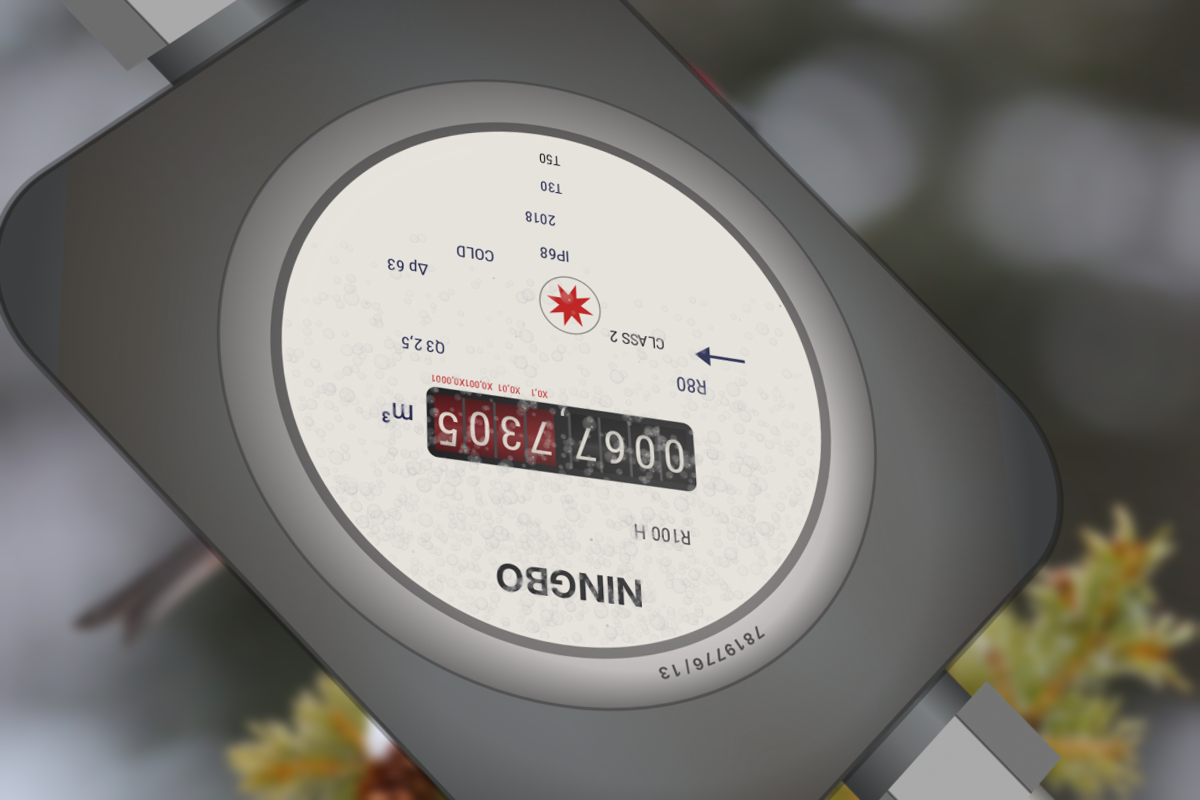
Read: 67.7305m³
